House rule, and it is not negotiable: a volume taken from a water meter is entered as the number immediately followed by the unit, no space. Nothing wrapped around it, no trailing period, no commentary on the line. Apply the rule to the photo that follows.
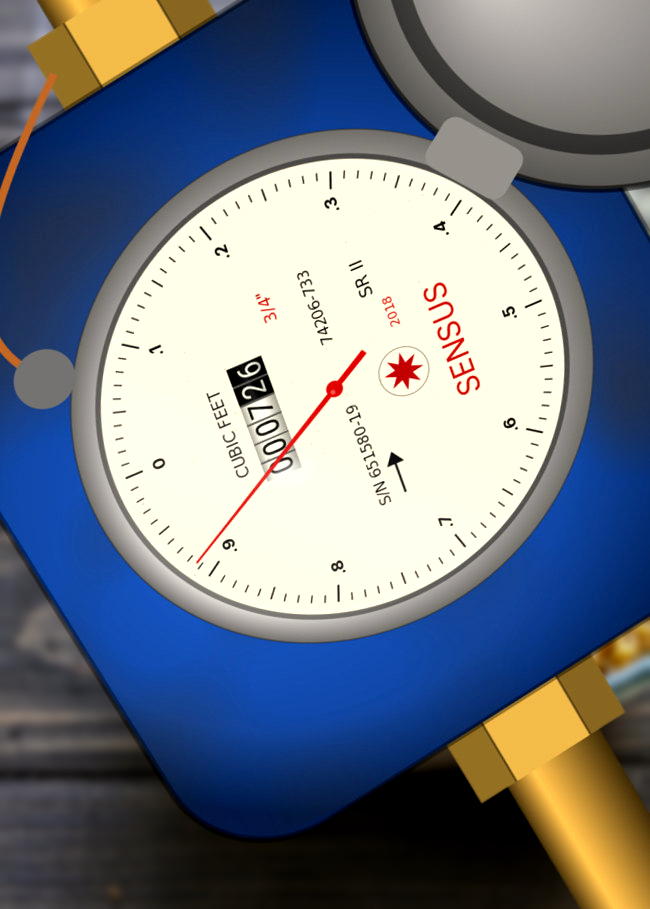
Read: 725.91ft³
